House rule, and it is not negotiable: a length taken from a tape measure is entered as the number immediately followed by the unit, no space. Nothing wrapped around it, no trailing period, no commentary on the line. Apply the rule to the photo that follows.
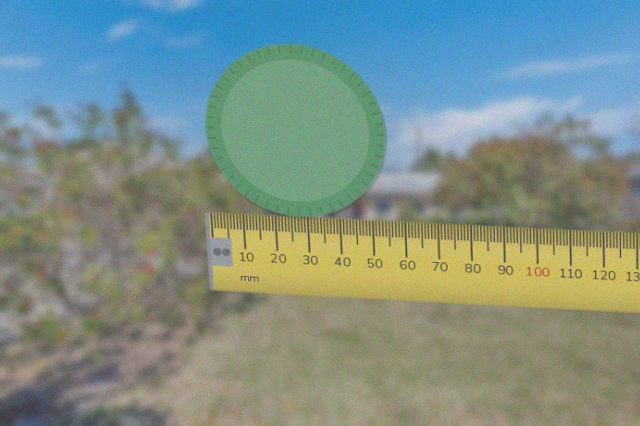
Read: 55mm
